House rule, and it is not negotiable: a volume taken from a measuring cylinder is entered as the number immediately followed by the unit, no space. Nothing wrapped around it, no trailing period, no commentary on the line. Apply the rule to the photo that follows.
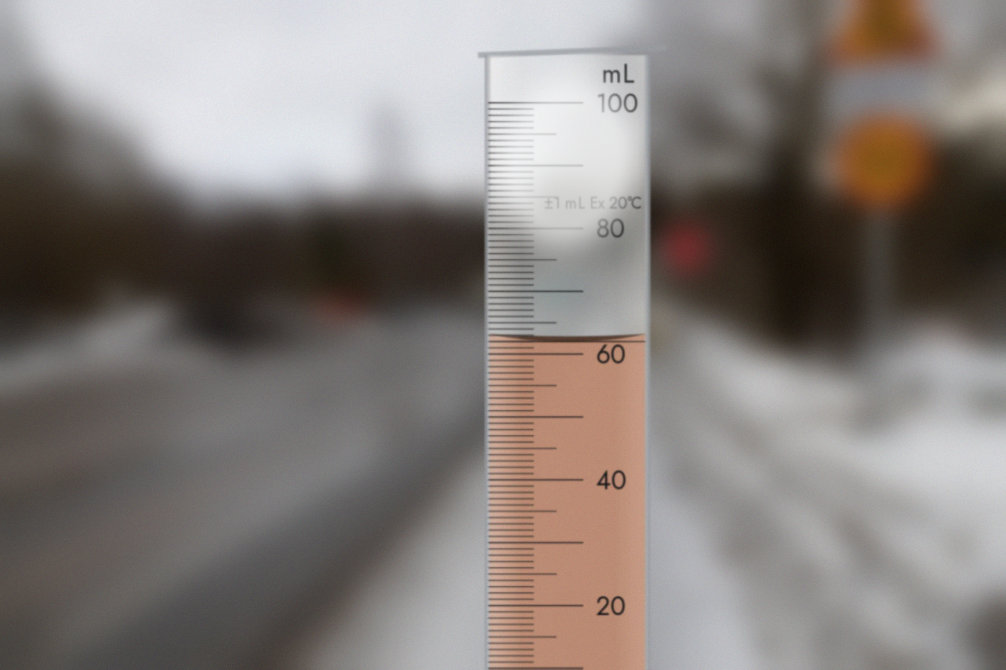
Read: 62mL
